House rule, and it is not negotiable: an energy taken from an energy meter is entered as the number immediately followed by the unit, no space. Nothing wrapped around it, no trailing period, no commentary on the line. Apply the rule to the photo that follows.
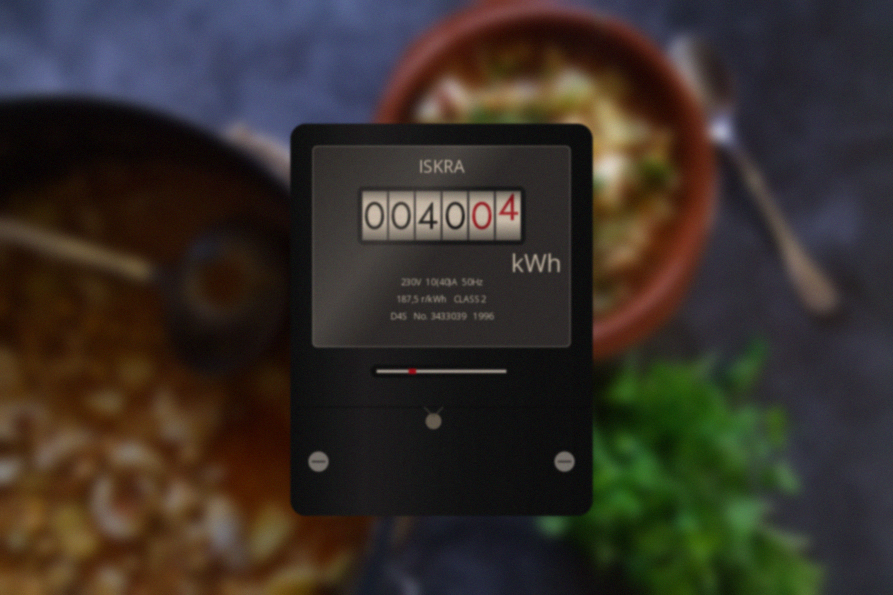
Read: 40.04kWh
